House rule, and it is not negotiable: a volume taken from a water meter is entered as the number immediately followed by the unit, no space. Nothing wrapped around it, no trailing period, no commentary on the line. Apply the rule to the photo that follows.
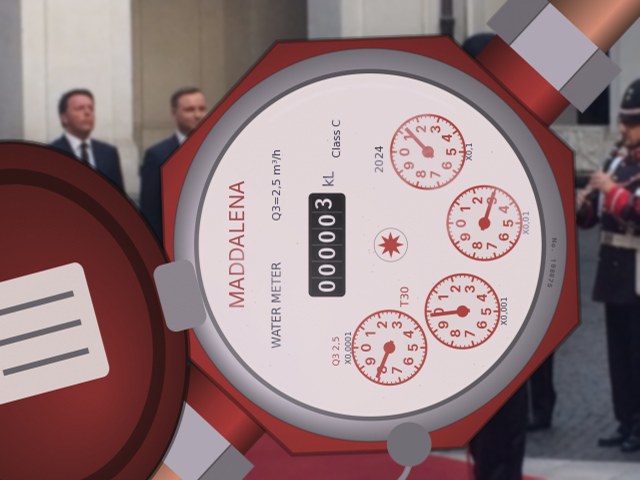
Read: 3.1298kL
